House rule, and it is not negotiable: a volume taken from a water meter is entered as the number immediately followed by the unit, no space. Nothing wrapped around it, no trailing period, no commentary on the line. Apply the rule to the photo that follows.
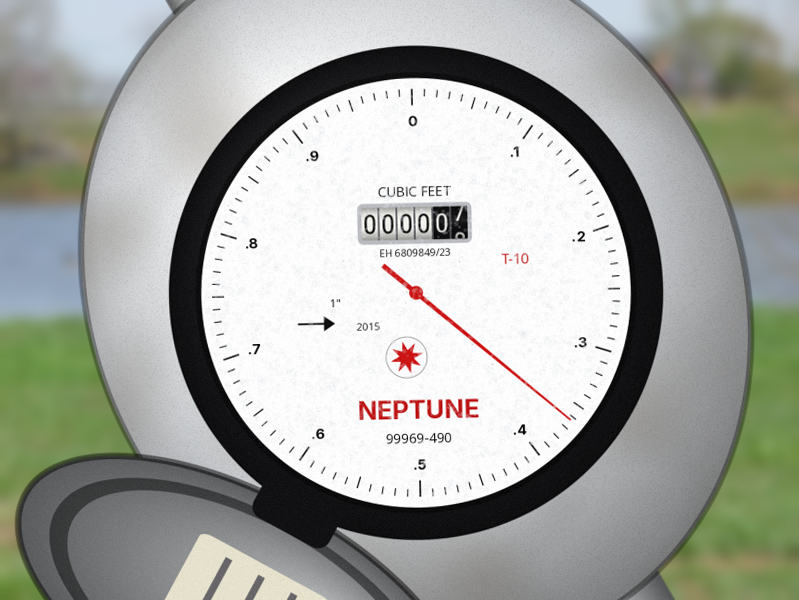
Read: 7.36ft³
